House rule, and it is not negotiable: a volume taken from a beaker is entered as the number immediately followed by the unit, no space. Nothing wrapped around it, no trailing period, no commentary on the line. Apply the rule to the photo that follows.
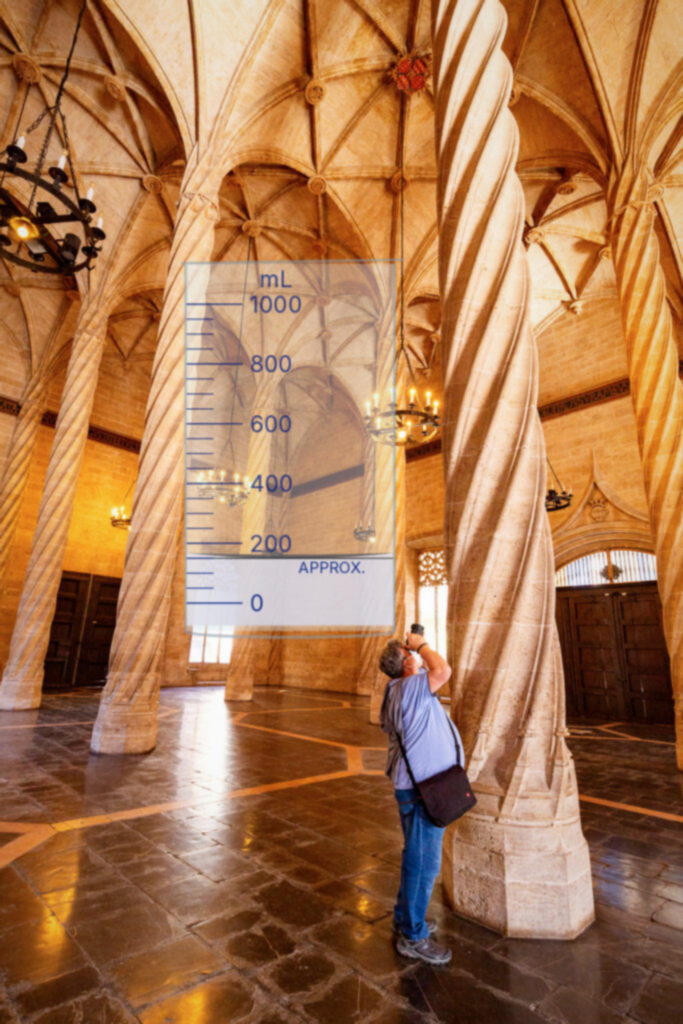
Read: 150mL
